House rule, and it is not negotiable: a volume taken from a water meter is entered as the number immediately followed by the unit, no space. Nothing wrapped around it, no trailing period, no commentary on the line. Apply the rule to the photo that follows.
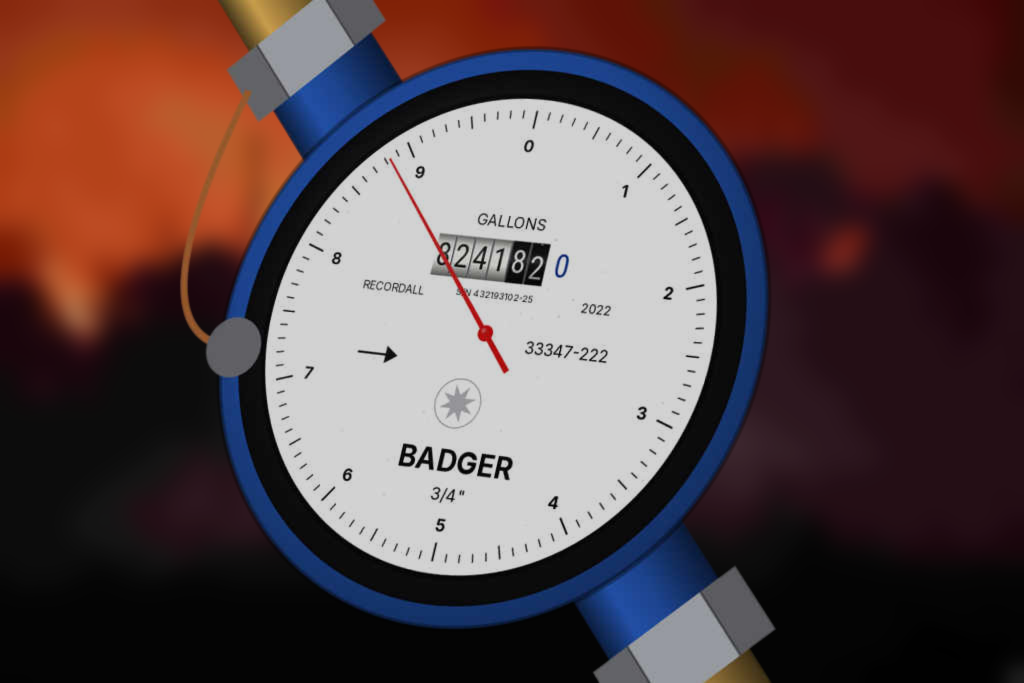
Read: 8241818.8gal
